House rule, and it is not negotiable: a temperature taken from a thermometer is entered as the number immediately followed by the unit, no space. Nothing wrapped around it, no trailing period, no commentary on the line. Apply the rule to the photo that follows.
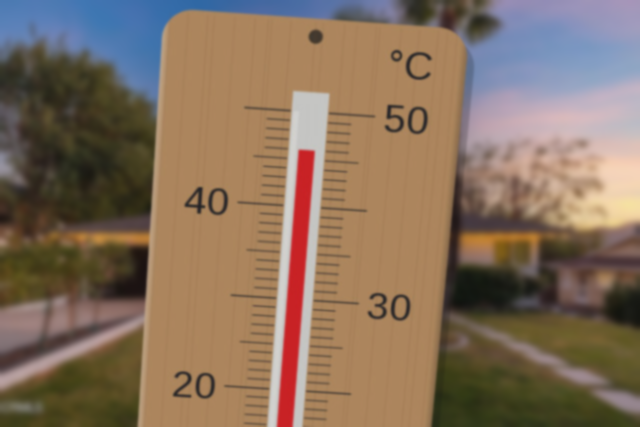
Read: 46°C
